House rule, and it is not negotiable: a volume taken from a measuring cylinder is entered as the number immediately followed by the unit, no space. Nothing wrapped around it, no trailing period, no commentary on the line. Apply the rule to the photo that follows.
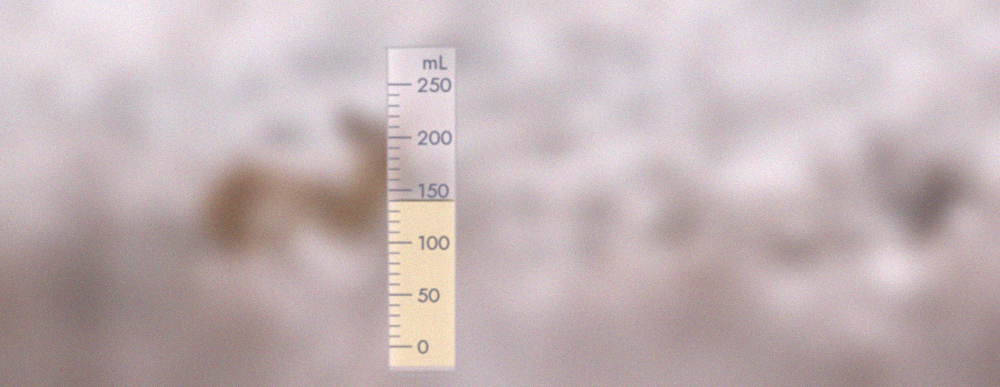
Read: 140mL
